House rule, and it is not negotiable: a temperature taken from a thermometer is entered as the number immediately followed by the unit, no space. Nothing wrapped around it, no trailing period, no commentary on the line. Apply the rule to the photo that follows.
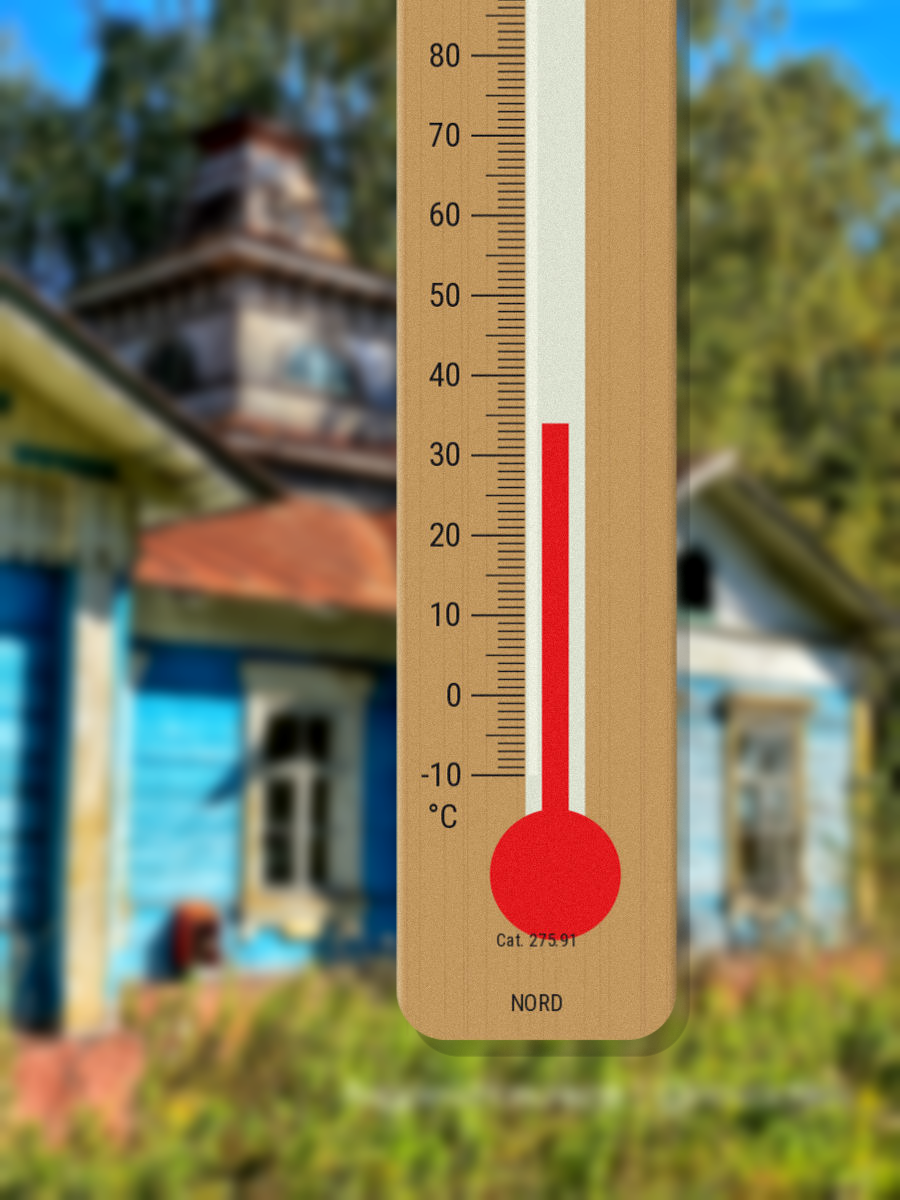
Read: 34°C
